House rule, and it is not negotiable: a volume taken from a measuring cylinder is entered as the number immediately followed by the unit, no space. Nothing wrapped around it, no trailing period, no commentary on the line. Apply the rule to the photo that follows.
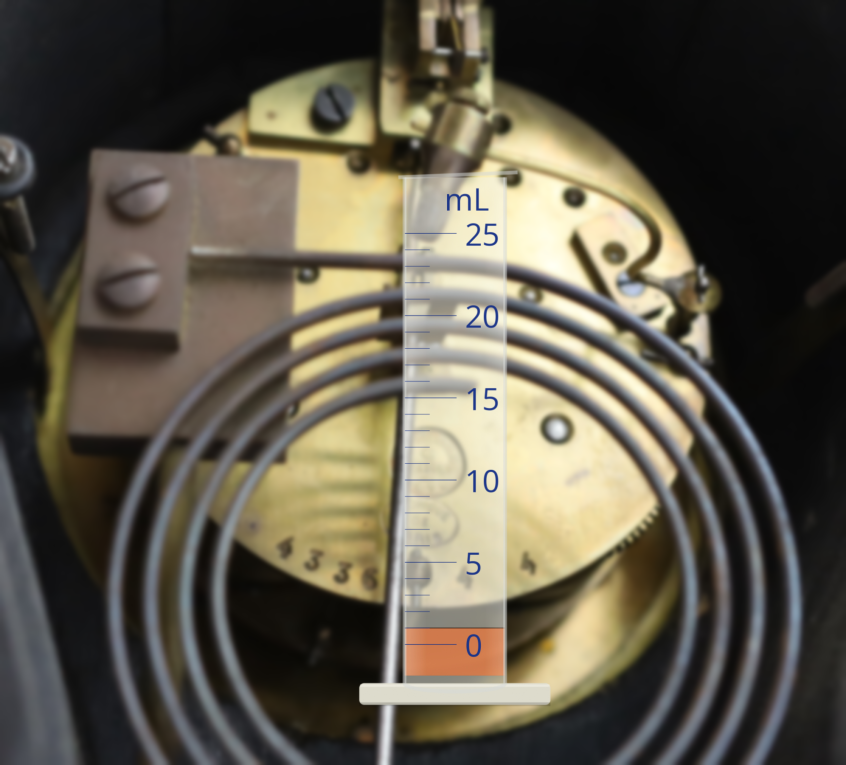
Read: 1mL
